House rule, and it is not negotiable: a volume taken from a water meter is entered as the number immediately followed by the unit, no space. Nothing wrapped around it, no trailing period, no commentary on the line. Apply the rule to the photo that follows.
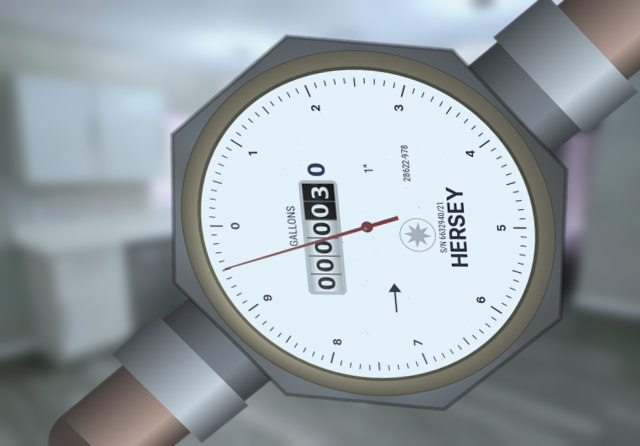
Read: 29.5gal
